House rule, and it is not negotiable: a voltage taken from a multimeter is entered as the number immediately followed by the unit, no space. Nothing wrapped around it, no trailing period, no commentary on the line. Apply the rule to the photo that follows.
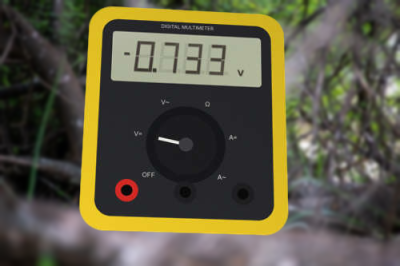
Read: -0.733V
